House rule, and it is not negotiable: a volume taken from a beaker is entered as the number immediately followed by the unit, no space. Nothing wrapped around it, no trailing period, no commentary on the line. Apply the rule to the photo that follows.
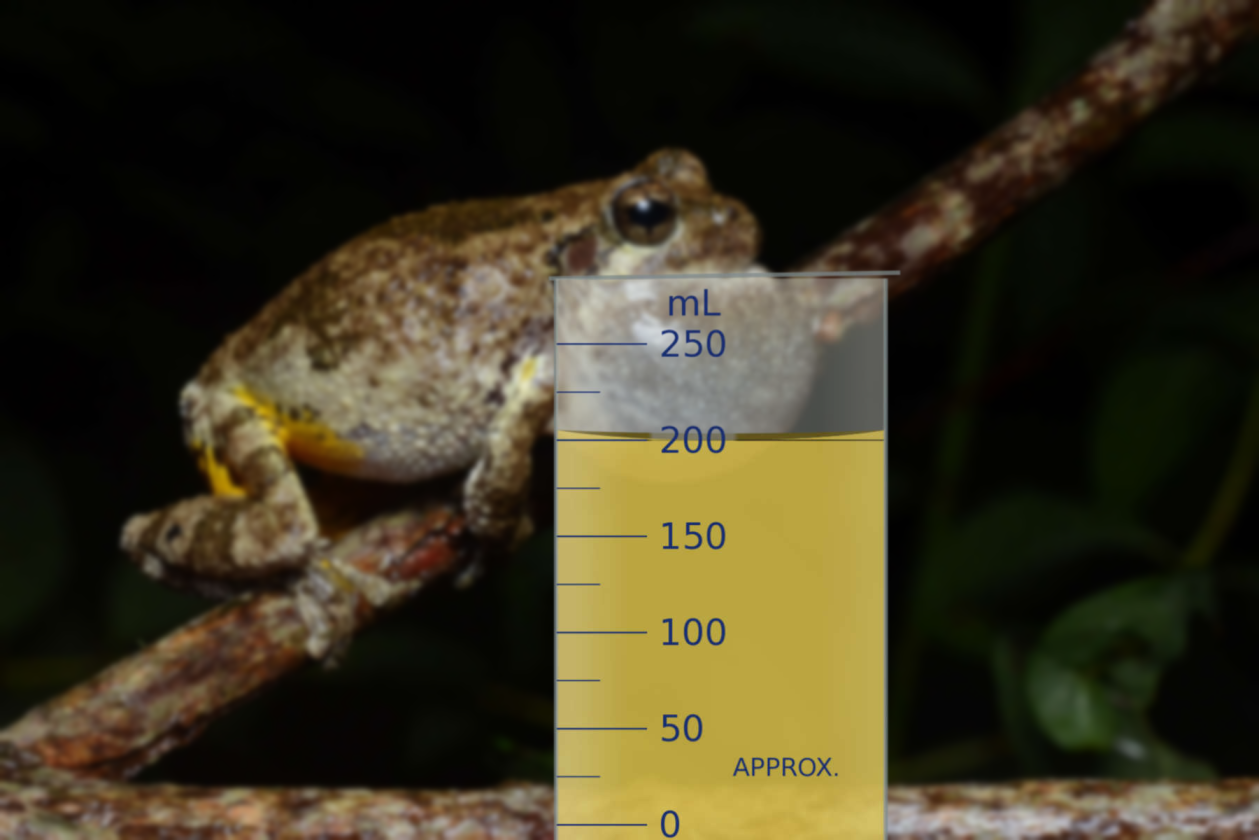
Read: 200mL
